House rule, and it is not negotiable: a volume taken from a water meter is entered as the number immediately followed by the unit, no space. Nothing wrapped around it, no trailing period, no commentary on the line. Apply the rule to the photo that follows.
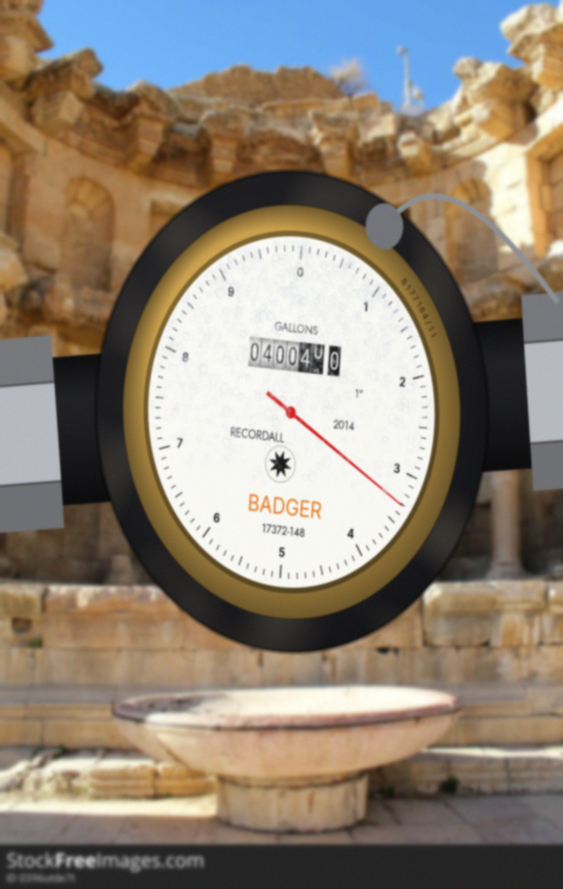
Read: 400403.3gal
